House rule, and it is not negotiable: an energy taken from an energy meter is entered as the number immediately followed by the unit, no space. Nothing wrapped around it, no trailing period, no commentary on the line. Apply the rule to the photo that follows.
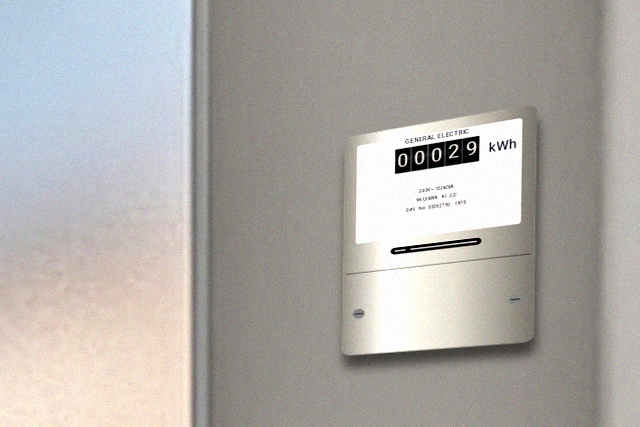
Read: 29kWh
